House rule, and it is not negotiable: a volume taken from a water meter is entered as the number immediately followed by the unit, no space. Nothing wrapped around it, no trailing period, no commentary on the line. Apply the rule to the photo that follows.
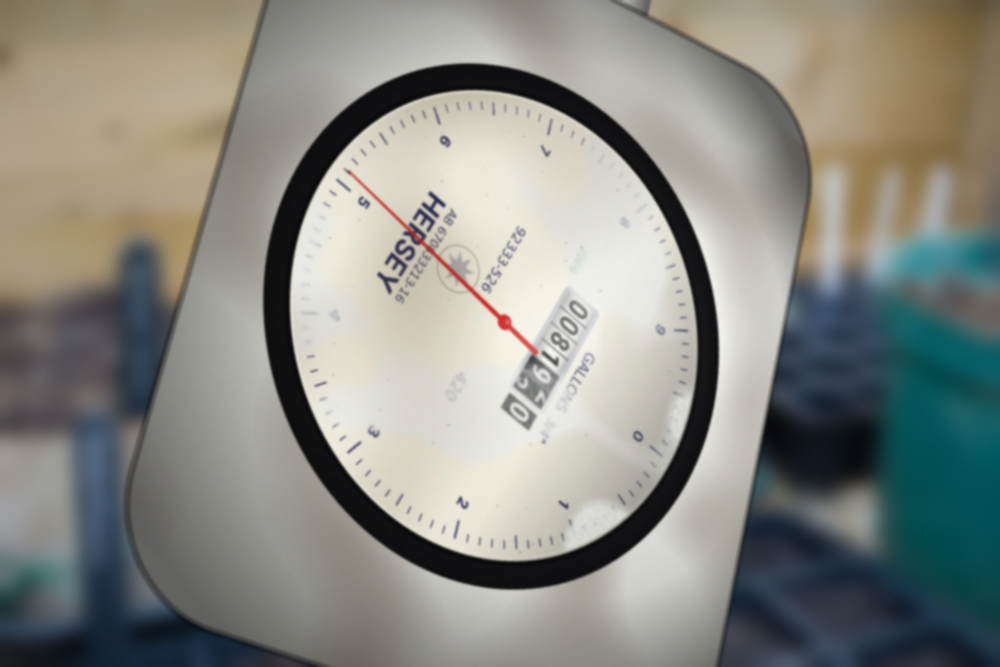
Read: 81925.1gal
